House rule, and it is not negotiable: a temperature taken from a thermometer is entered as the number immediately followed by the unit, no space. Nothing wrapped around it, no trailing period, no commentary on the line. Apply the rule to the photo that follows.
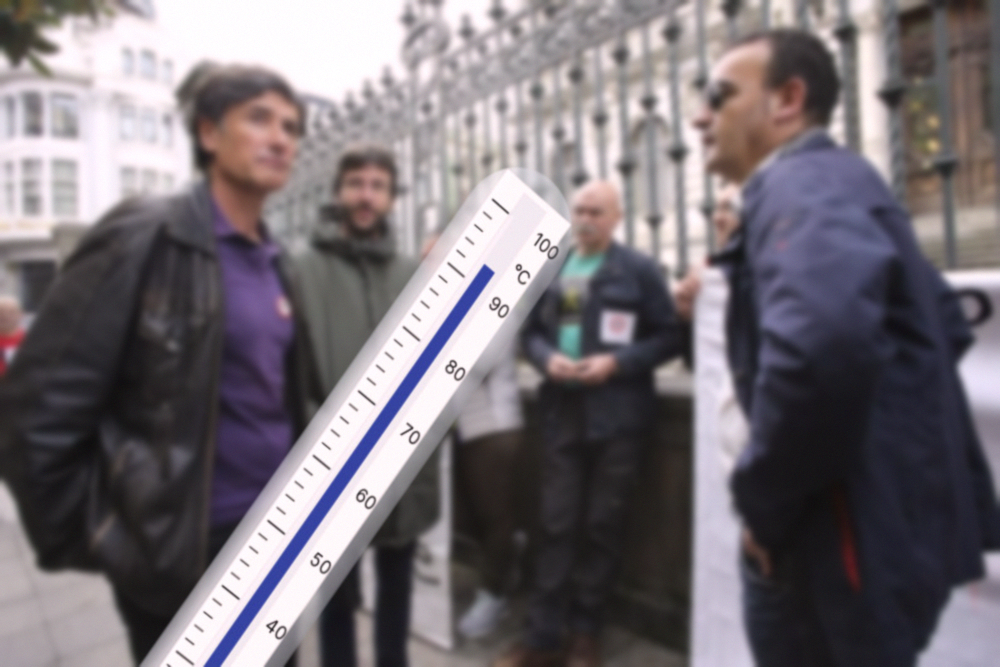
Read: 93°C
